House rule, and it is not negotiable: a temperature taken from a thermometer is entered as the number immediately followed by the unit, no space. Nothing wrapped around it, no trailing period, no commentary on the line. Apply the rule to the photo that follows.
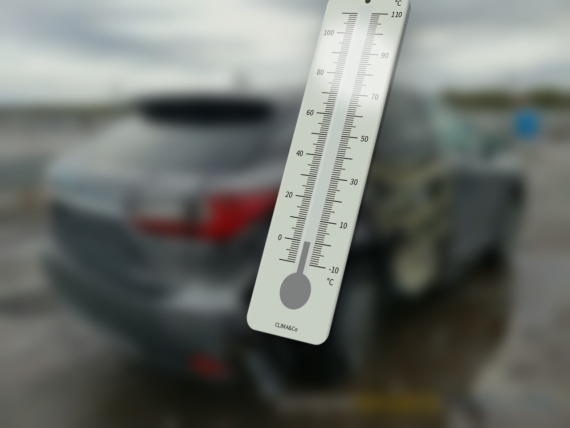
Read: 0°C
